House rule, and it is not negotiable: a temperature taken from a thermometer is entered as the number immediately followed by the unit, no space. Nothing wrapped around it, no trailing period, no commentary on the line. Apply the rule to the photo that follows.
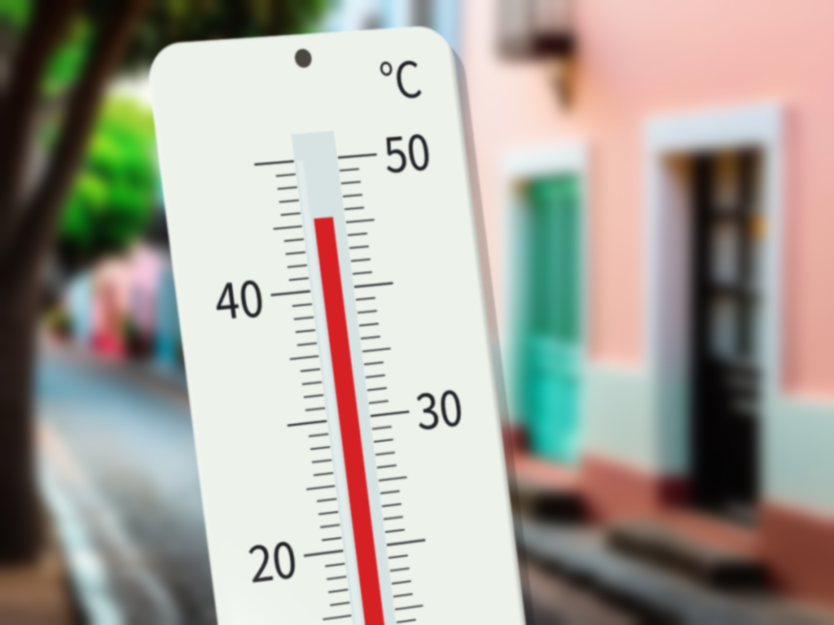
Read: 45.5°C
